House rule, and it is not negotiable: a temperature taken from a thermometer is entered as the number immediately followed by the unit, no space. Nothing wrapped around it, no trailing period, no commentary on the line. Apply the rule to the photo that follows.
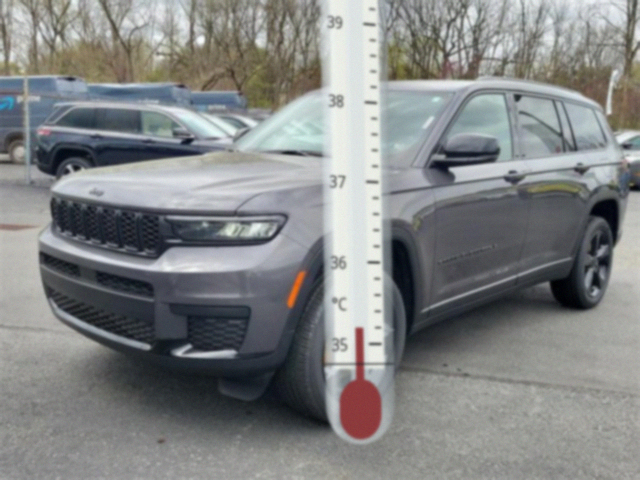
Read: 35.2°C
